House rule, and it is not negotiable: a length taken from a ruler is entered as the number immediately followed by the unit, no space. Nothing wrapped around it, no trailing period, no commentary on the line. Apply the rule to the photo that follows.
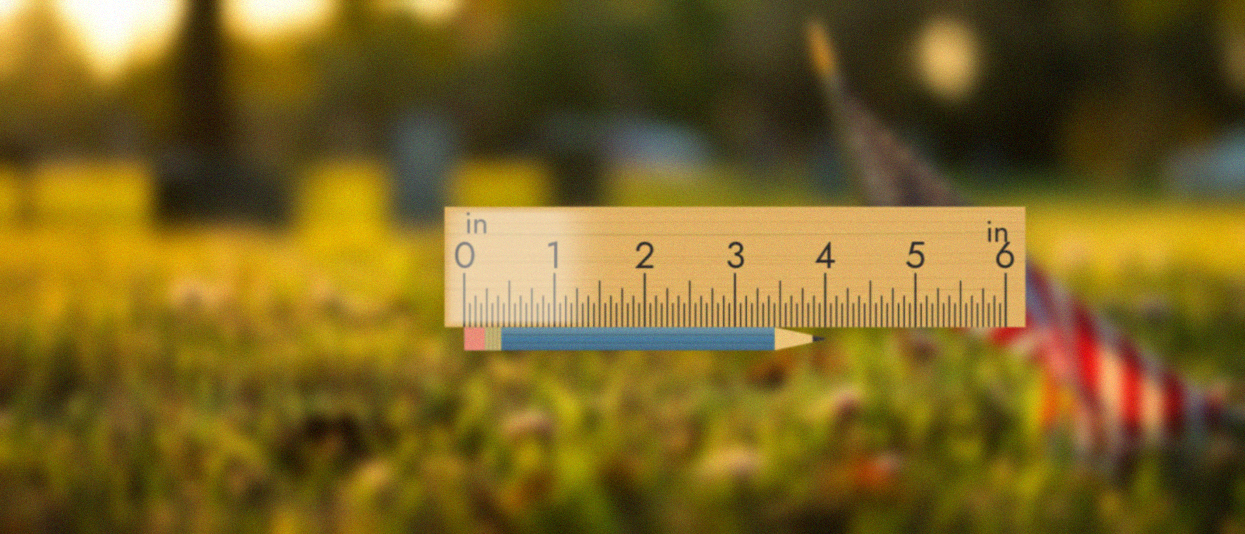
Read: 4in
